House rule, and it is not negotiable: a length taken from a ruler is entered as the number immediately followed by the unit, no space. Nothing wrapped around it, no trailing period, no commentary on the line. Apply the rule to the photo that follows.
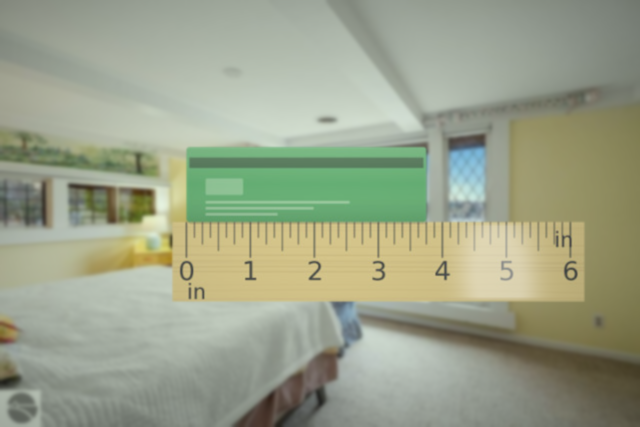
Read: 3.75in
